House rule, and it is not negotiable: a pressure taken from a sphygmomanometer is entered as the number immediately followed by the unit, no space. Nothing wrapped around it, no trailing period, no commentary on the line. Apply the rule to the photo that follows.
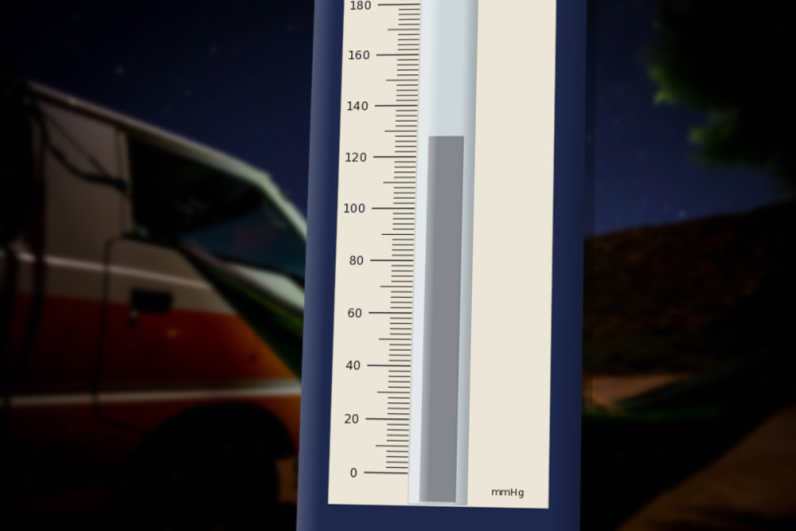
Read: 128mmHg
